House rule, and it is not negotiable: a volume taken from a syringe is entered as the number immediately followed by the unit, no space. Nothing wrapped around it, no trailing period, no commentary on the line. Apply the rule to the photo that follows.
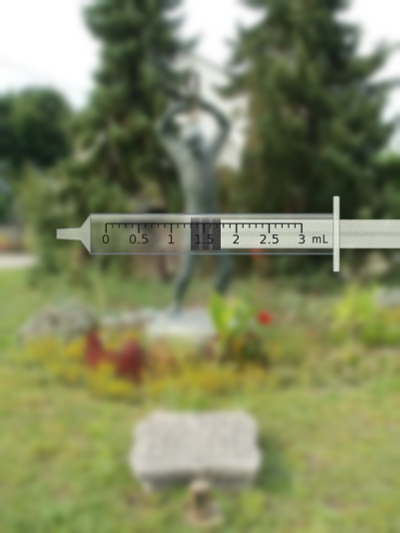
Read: 1.3mL
